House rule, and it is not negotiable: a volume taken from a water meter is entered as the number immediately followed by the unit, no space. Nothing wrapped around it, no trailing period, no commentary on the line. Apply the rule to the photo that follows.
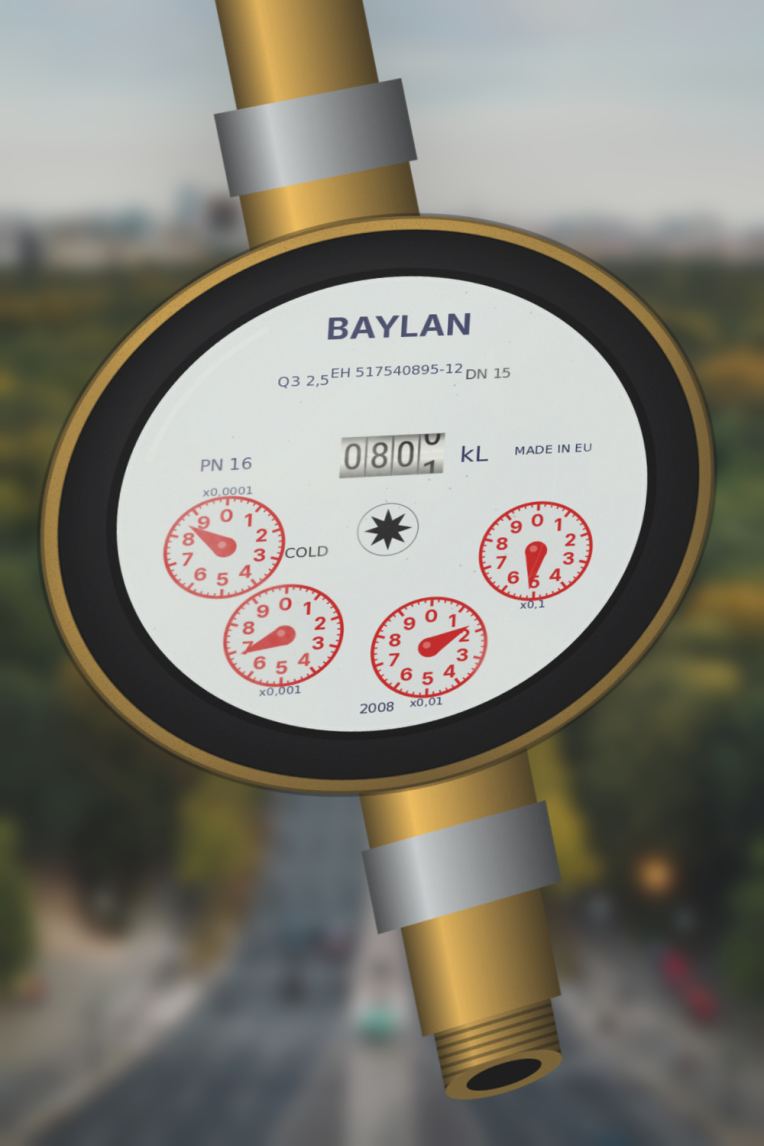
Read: 800.5168kL
